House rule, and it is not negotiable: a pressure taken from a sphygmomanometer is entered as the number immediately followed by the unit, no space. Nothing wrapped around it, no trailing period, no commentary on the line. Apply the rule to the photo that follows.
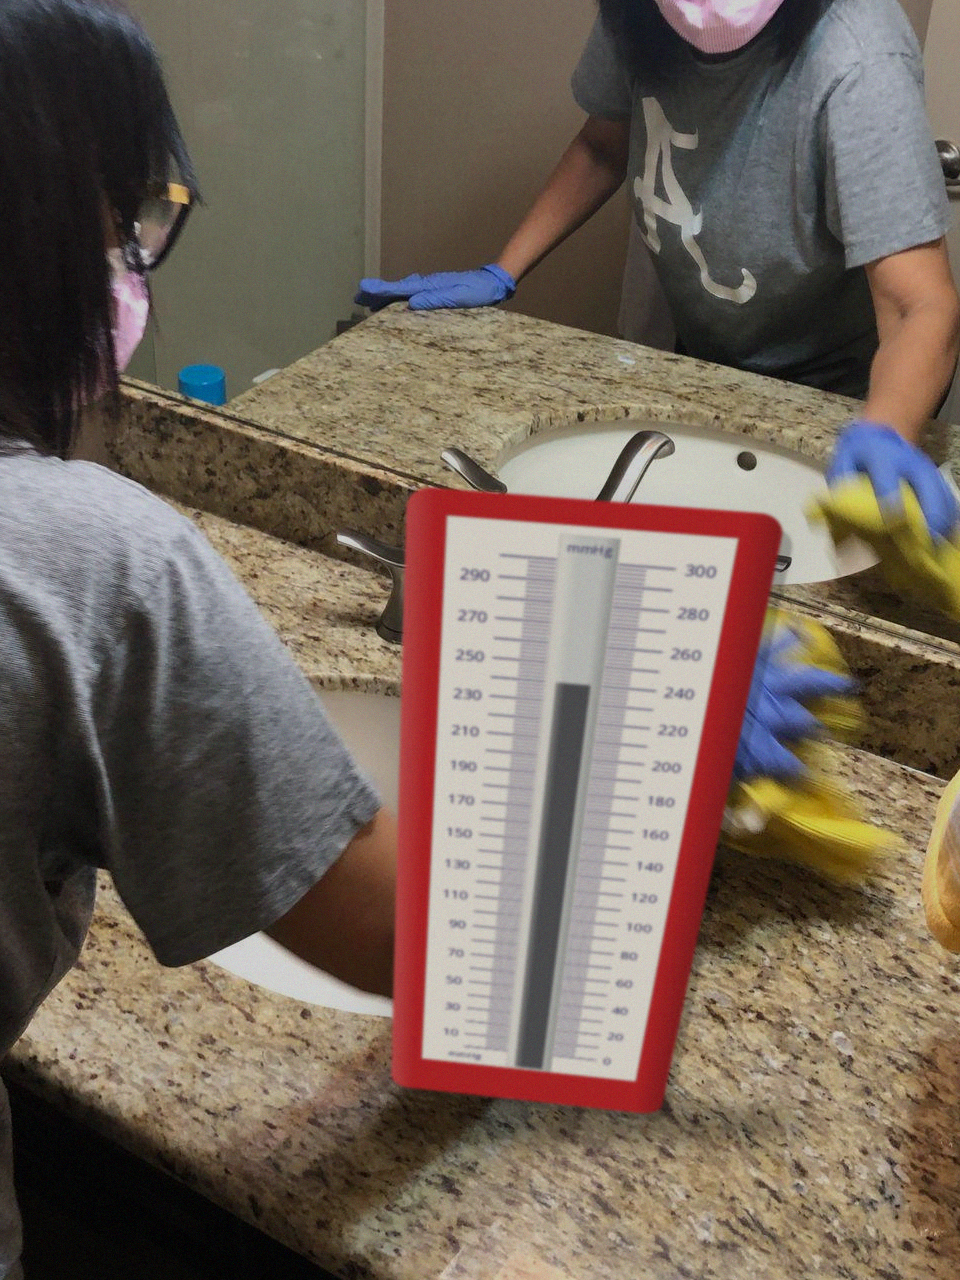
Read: 240mmHg
